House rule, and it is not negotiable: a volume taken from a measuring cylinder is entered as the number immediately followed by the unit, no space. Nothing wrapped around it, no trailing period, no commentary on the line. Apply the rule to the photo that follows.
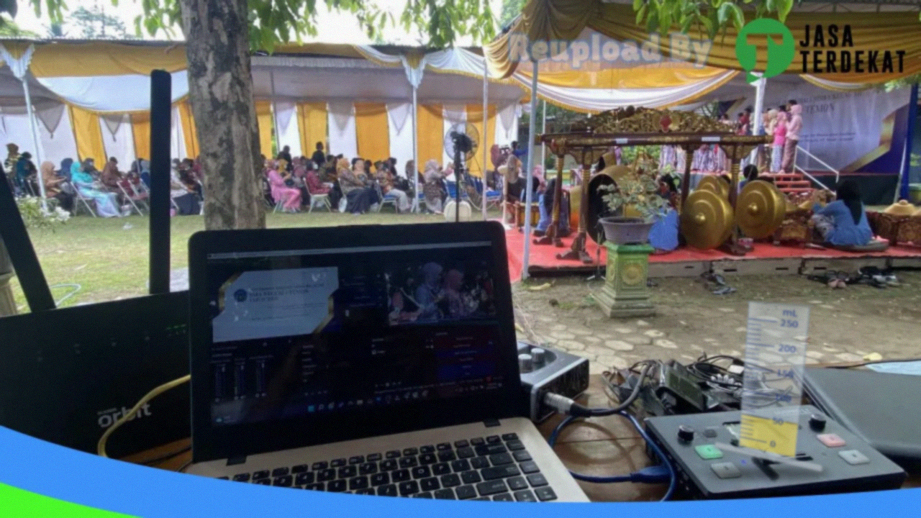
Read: 50mL
